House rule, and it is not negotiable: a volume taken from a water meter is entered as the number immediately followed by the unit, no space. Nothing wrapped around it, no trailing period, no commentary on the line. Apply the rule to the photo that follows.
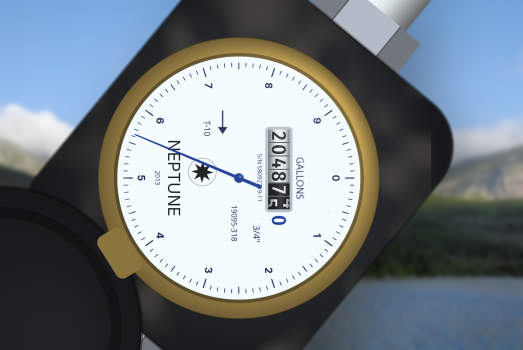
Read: 2048745.6gal
